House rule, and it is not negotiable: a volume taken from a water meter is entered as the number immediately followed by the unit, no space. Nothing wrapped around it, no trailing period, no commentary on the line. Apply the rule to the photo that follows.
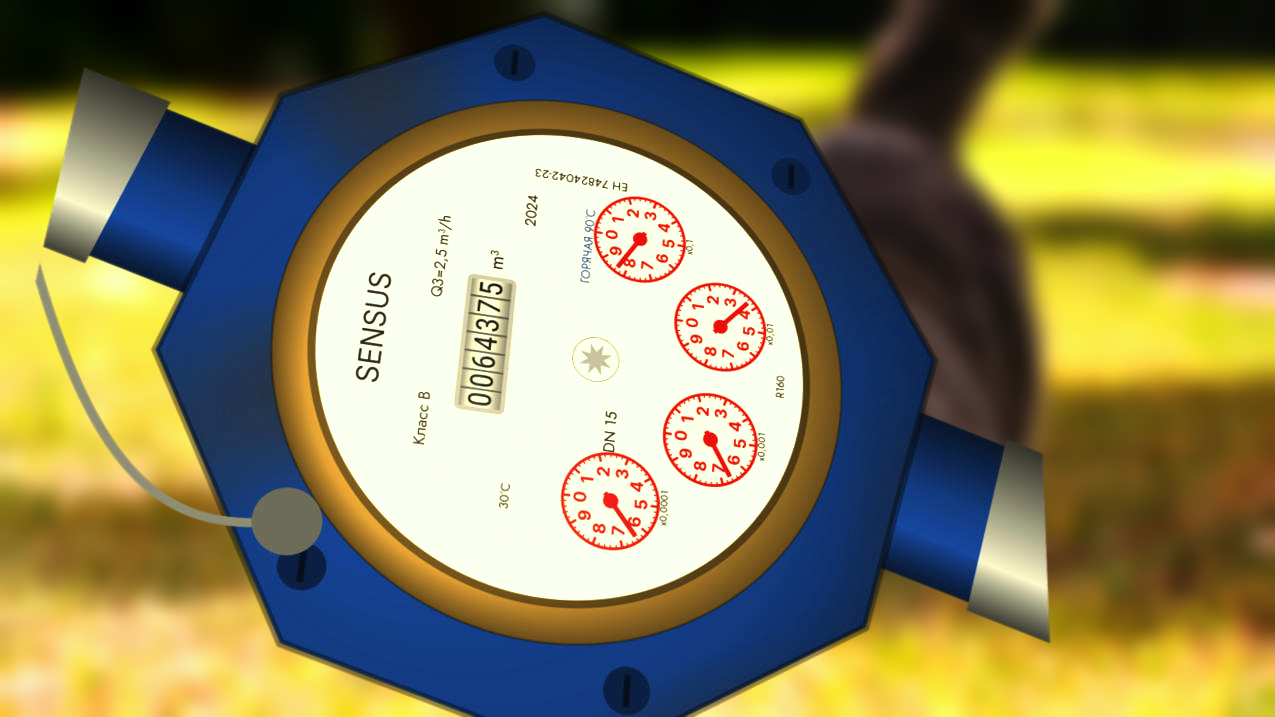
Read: 64375.8366m³
